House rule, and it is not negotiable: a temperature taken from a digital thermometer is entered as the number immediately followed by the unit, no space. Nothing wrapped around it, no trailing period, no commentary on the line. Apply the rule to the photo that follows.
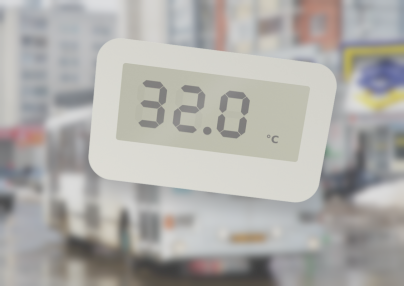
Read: 32.0°C
